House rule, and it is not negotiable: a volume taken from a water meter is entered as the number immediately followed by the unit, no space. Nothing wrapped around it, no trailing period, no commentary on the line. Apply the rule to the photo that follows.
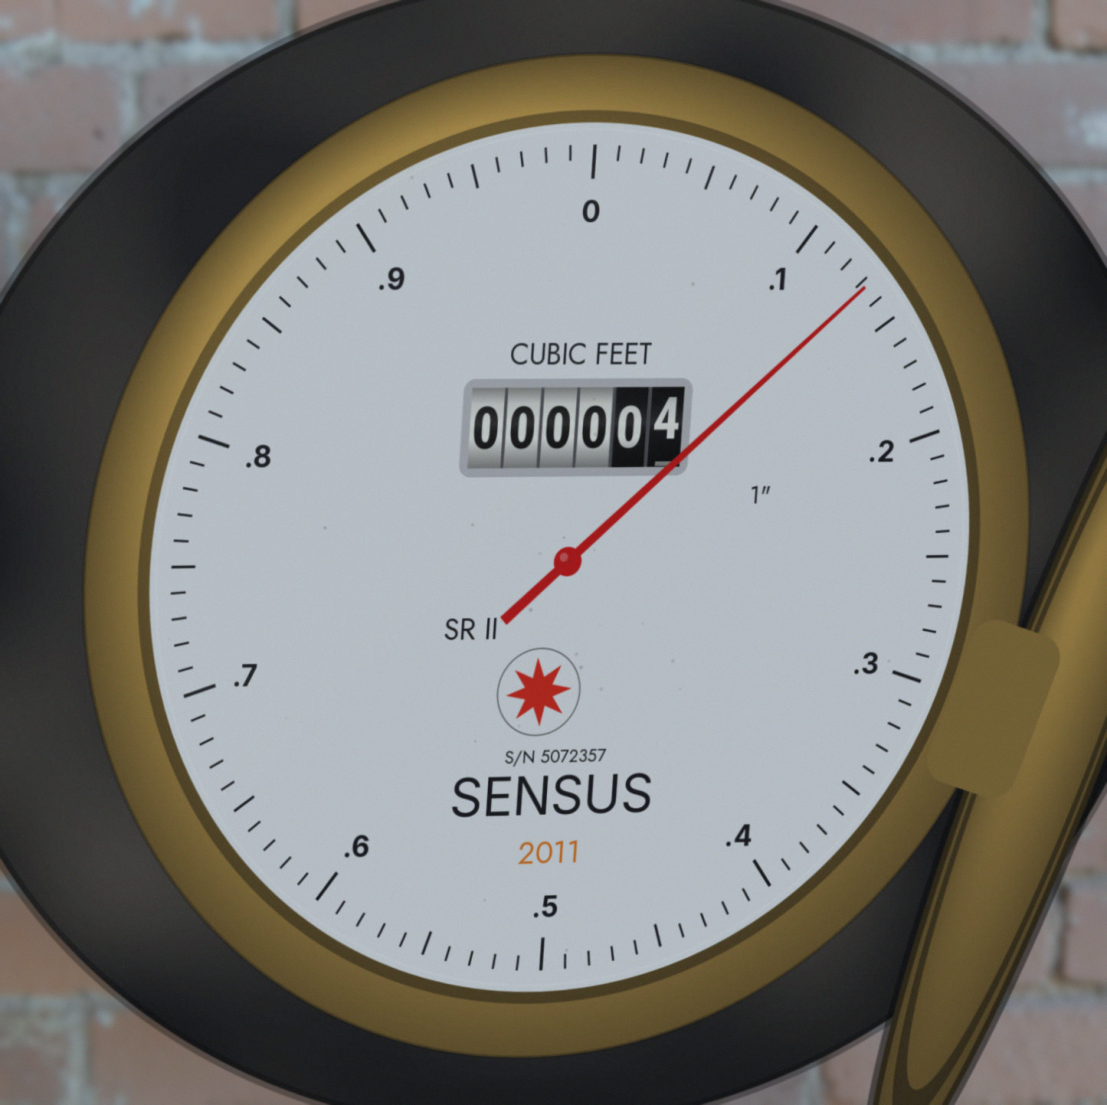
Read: 4.13ft³
